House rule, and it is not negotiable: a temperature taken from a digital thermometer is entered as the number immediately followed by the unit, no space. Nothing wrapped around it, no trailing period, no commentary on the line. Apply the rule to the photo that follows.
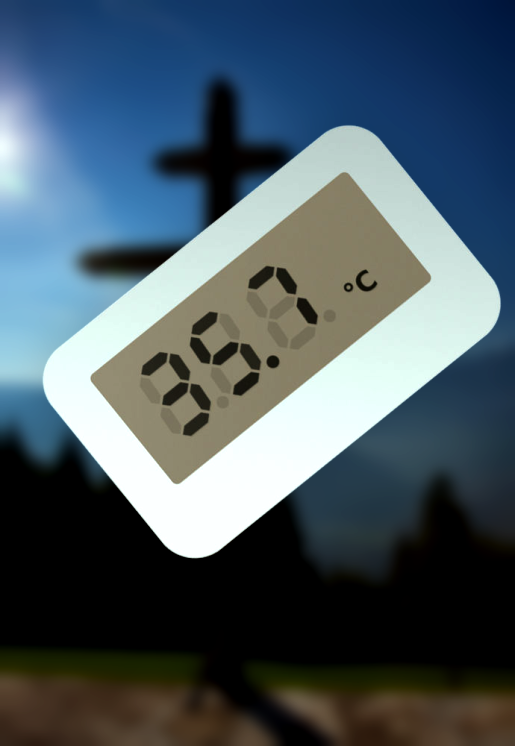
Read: 35.7°C
